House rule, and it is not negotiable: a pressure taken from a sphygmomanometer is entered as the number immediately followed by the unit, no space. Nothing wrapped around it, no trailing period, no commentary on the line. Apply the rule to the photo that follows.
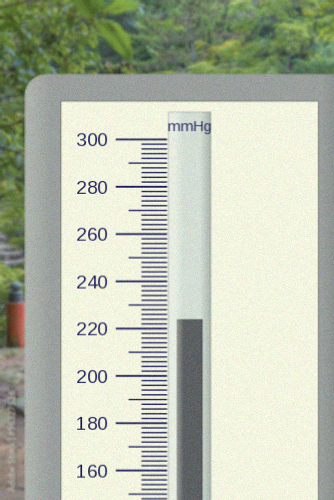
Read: 224mmHg
